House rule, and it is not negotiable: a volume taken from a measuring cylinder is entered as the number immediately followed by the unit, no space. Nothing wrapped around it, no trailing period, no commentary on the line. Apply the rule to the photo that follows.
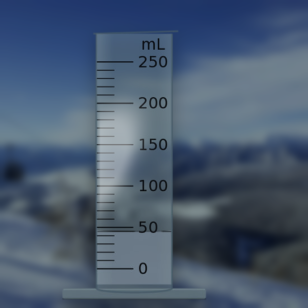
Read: 45mL
